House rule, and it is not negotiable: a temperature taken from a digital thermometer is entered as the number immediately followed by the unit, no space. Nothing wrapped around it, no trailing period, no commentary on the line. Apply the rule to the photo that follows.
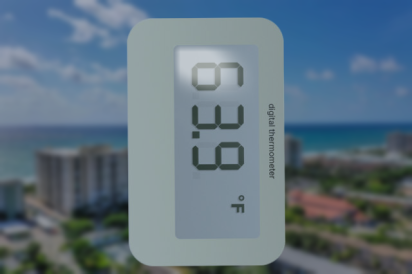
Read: 63.9°F
